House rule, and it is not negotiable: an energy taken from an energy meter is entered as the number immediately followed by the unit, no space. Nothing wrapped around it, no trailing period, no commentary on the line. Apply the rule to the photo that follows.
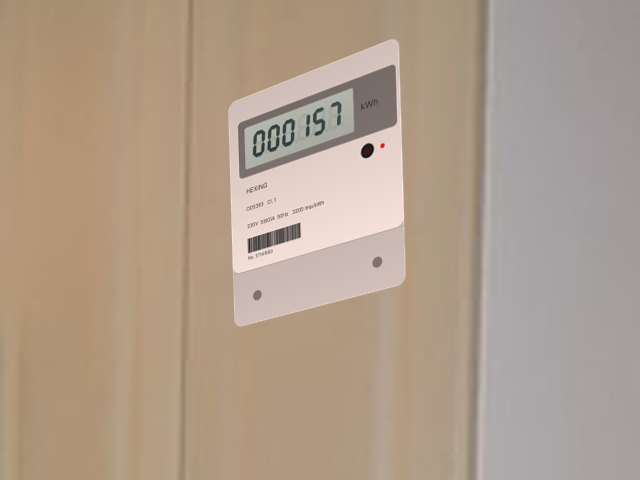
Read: 157kWh
